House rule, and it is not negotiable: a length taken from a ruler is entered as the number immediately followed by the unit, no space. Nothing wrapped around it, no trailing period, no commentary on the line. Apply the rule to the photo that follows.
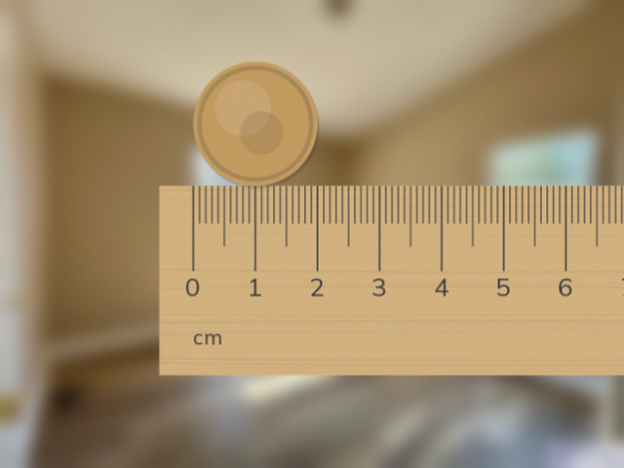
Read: 2cm
